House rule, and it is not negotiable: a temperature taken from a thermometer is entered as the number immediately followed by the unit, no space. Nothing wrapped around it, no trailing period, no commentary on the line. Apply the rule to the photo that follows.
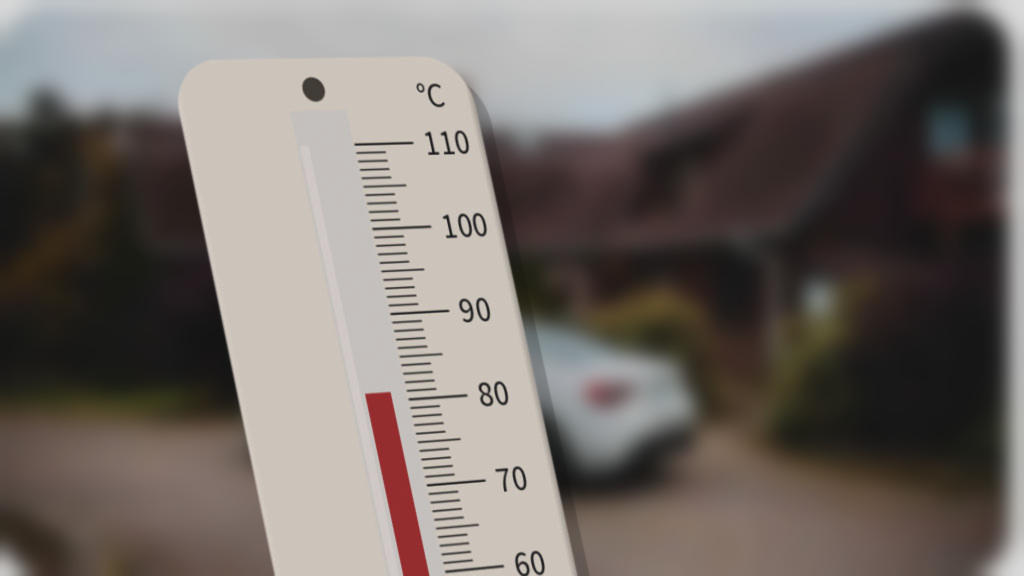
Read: 81°C
